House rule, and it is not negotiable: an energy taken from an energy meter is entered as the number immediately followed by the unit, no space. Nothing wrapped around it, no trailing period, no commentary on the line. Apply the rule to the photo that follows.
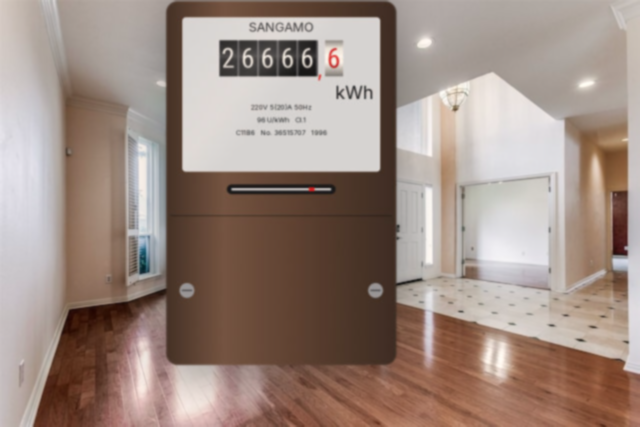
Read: 26666.6kWh
